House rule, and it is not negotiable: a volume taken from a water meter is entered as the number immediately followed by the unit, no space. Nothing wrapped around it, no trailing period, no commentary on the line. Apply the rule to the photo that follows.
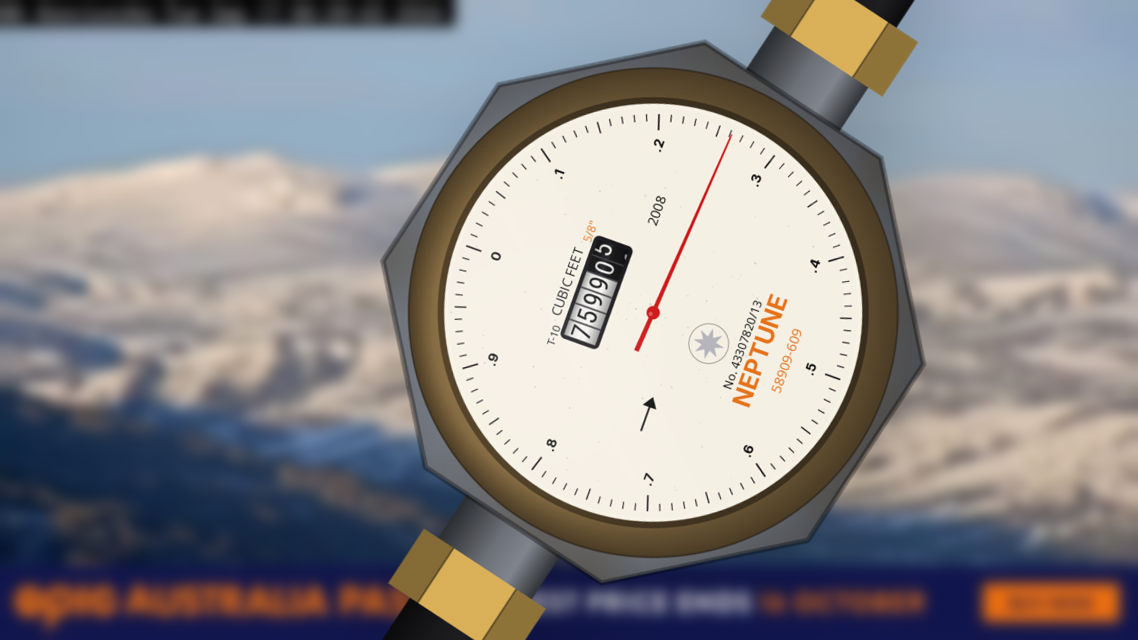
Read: 759905.26ft³
